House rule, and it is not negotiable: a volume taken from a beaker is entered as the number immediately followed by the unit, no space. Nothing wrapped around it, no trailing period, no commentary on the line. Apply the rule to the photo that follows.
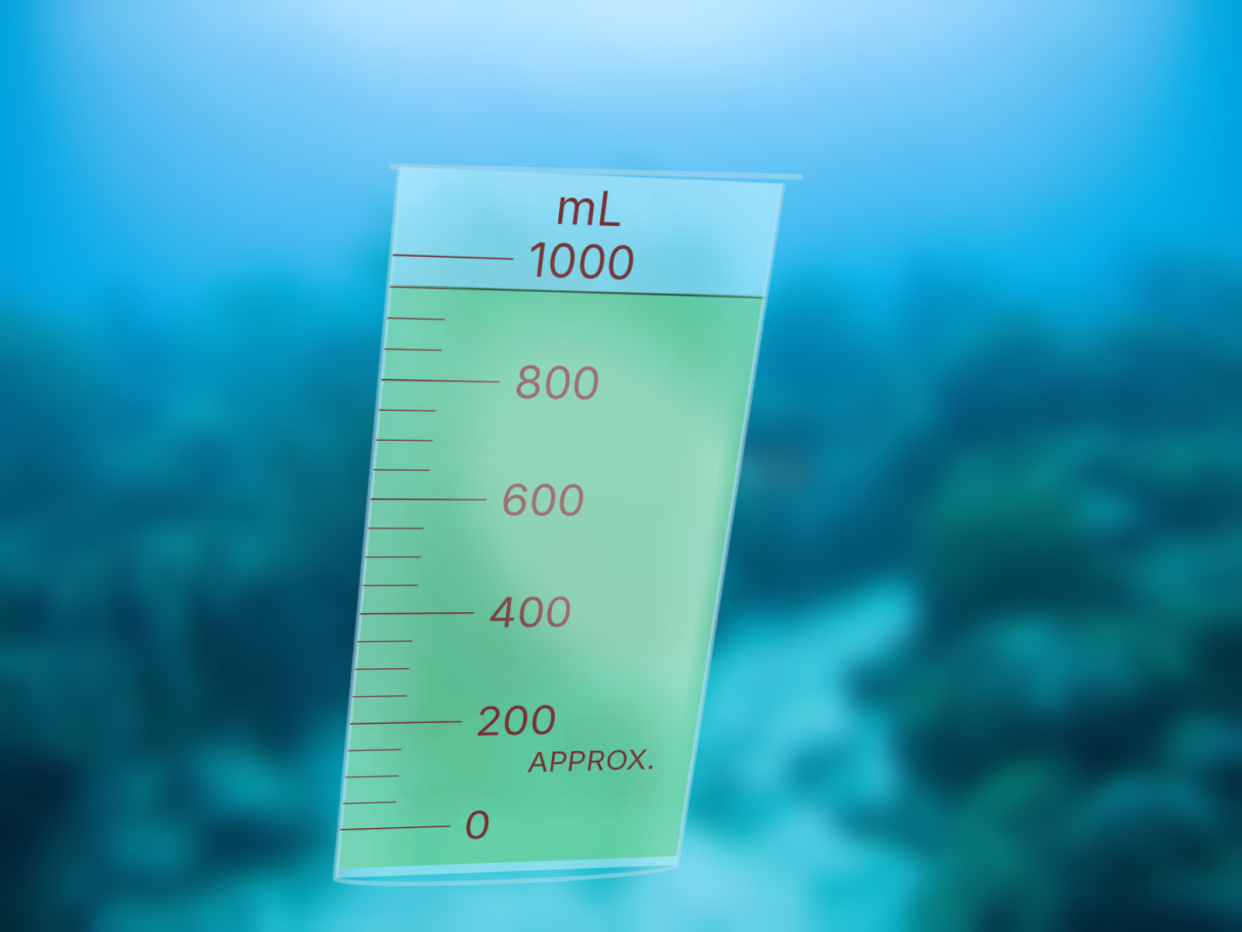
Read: 950mL
